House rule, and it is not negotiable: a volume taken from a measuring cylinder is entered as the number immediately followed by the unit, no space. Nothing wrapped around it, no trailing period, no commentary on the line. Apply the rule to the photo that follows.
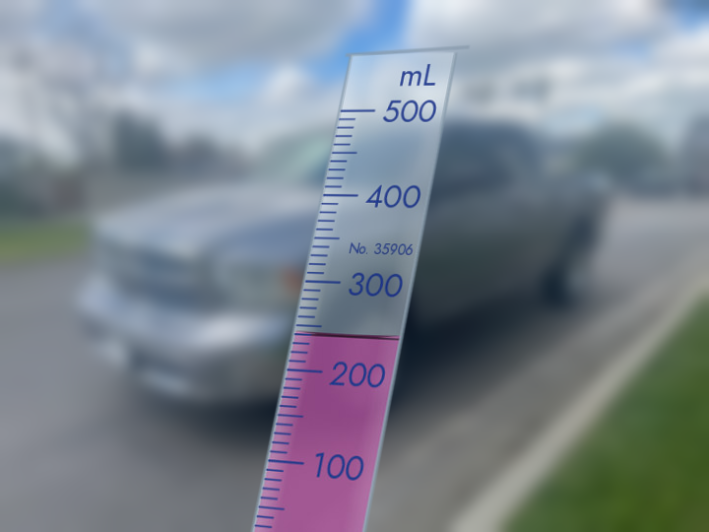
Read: 240mL
